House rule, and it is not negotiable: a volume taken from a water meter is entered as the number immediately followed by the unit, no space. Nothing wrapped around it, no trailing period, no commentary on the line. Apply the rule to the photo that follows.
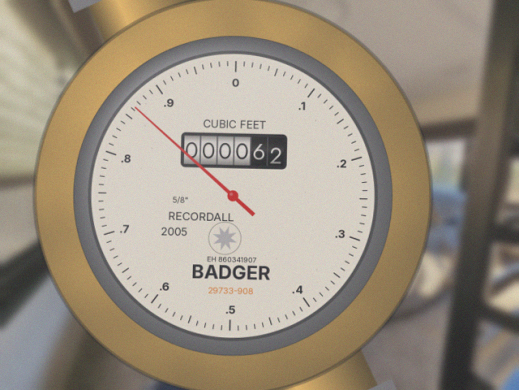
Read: 61.86ft³
